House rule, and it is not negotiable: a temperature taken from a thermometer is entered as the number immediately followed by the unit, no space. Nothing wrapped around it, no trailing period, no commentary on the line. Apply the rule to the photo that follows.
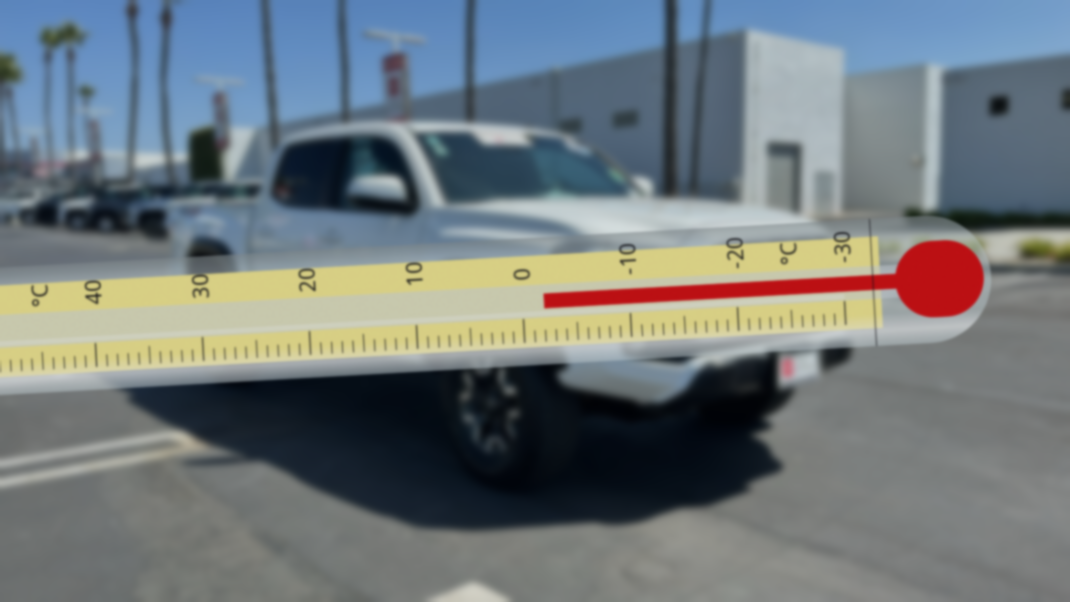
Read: -2°C
